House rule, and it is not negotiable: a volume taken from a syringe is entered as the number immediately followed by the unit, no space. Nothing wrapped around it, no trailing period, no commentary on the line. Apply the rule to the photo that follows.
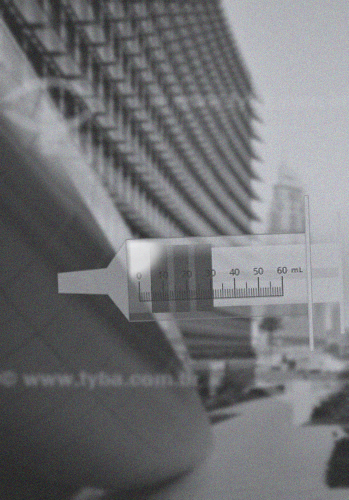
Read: 5mL
